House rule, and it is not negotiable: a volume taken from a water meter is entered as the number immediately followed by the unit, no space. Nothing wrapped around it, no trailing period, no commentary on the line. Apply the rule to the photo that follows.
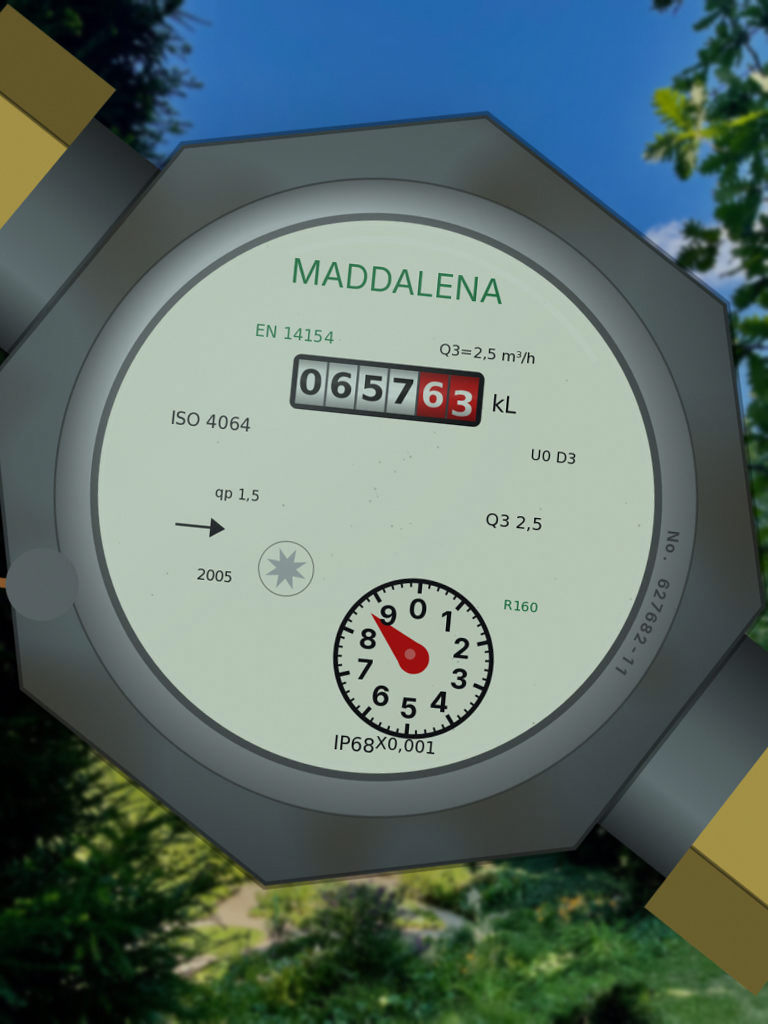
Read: 657.628kL
